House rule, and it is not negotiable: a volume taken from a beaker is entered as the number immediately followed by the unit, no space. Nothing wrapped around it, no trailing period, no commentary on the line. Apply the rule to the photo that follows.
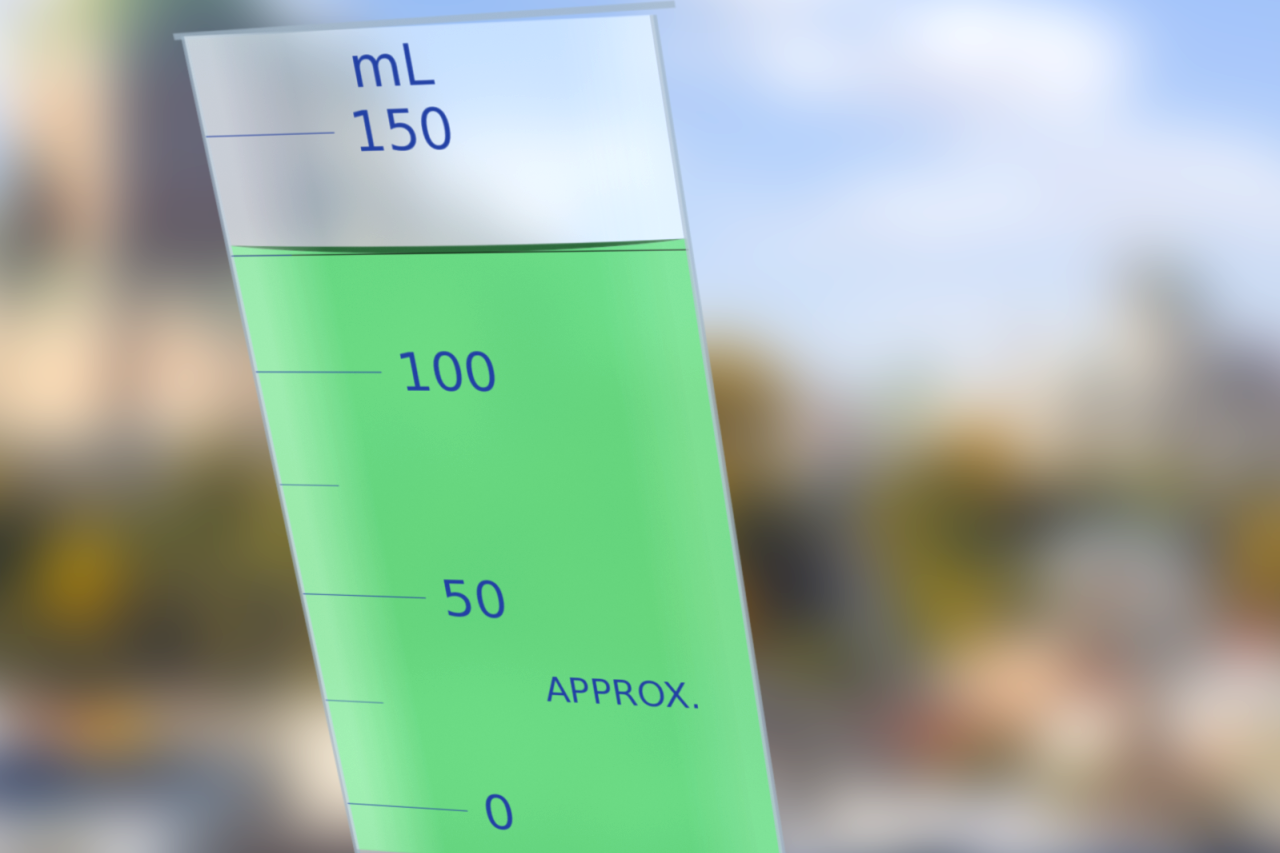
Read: 125mL
